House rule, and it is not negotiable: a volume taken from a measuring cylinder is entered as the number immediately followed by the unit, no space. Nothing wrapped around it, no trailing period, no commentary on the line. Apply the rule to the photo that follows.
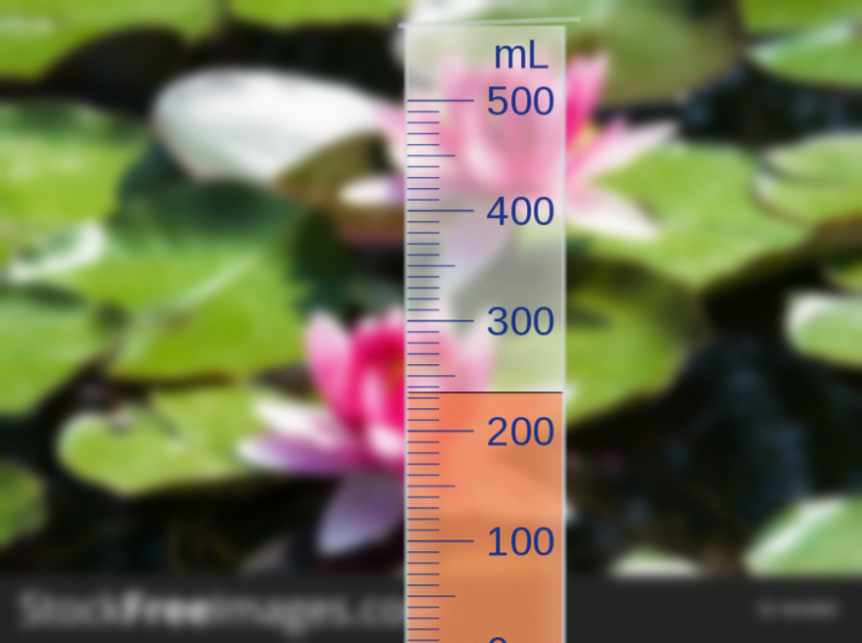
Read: 235mL
